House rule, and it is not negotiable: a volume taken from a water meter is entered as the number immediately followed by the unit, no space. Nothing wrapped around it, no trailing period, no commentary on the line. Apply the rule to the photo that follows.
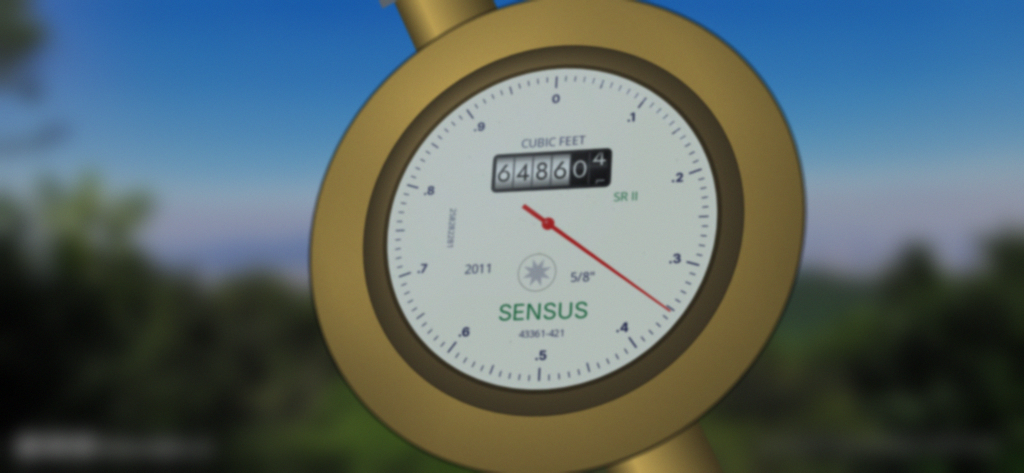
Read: 648604.35ft³
